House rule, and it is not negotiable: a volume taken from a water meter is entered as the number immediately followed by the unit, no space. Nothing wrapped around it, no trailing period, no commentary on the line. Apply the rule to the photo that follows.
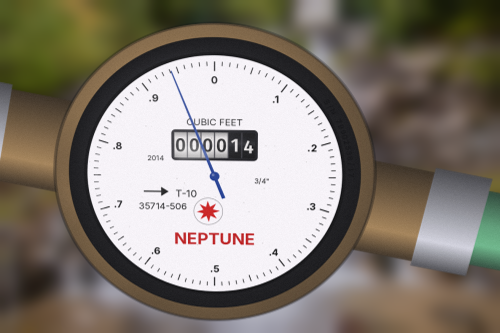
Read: 13.94ft³
